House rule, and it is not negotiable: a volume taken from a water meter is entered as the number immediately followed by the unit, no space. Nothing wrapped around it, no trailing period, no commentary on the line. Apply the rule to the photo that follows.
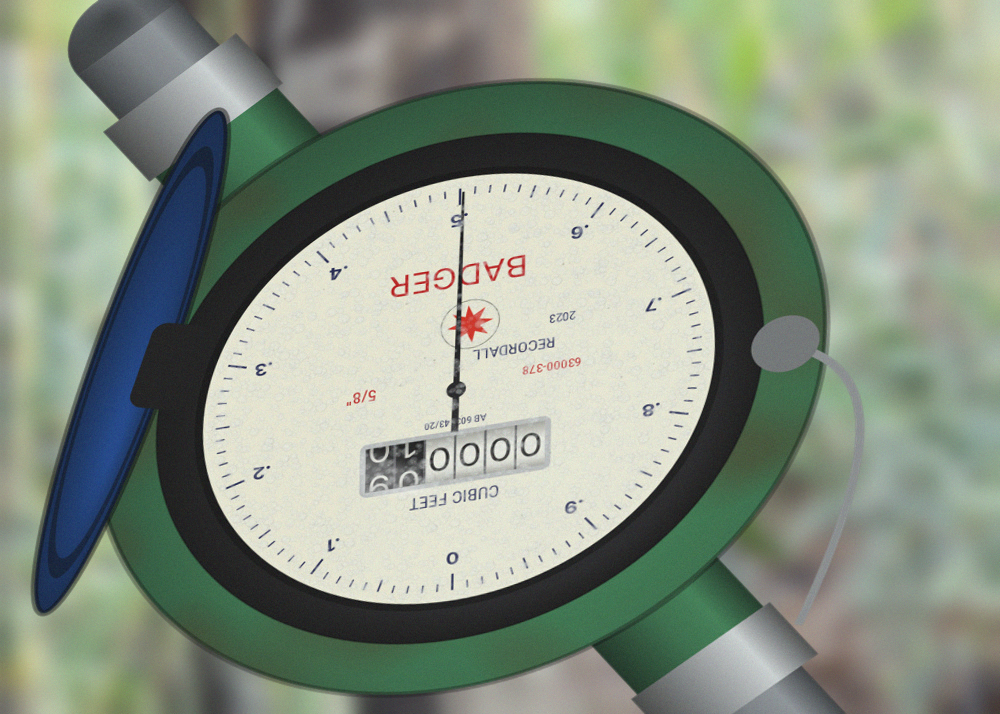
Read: 9.50ft³
